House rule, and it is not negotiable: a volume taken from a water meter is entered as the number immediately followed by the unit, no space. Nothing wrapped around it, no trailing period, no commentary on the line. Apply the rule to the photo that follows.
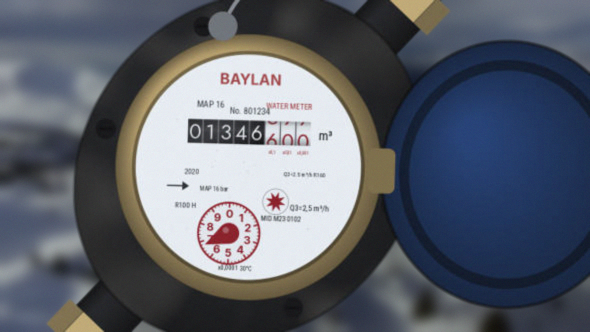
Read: 1346.5996m³
